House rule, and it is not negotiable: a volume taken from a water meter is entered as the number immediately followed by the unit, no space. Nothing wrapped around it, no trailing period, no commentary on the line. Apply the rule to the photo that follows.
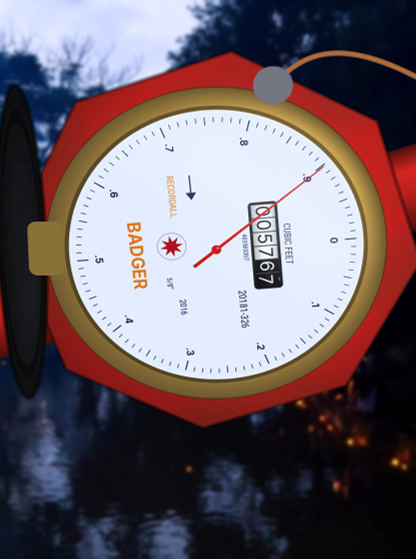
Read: 5766.90ft³
